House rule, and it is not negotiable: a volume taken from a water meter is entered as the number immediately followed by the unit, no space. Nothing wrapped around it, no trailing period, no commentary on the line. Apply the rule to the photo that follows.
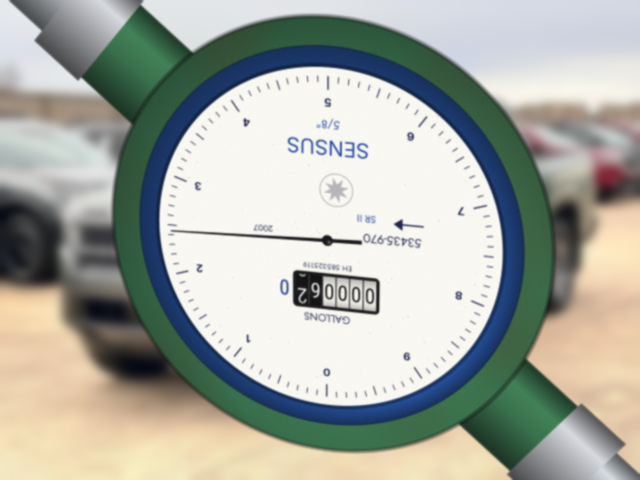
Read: 622.4gal
